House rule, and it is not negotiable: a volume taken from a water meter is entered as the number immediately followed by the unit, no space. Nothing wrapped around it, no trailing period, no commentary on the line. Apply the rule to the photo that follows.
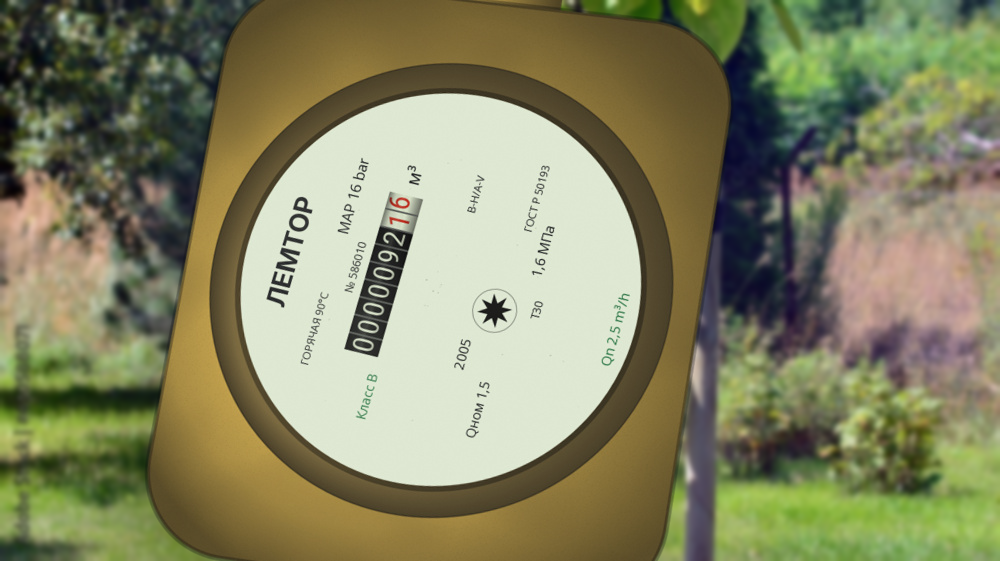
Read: 92.16m³
